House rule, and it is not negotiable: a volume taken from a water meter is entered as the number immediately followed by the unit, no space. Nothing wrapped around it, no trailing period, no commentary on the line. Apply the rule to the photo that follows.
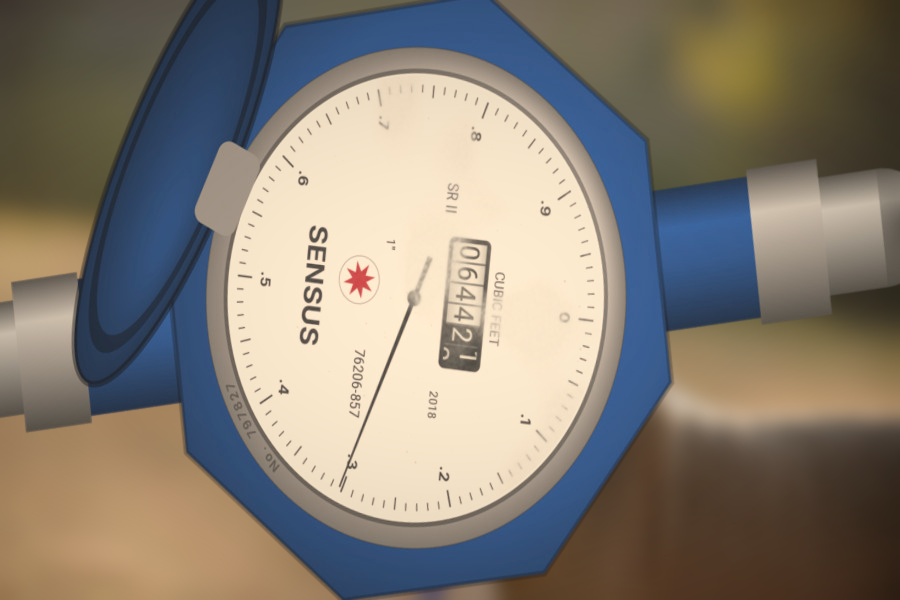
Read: 64421.30ft³
